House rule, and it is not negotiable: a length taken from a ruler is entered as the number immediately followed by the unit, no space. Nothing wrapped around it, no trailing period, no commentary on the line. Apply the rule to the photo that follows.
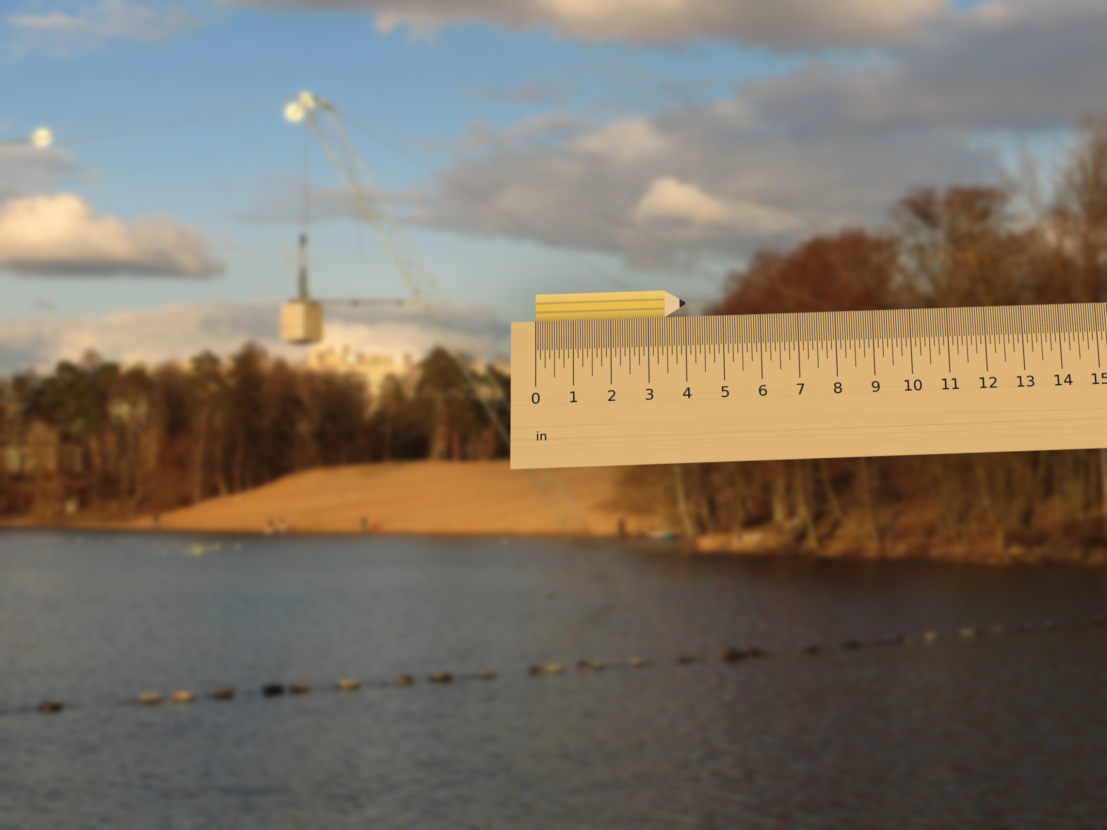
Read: 4in
